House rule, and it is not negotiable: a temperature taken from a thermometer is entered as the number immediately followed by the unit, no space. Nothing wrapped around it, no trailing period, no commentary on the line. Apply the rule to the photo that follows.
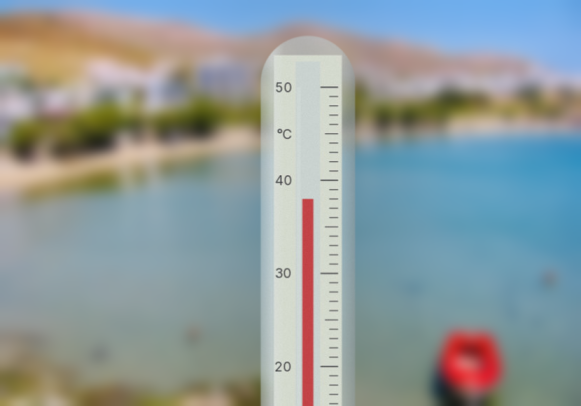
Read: 38°C
